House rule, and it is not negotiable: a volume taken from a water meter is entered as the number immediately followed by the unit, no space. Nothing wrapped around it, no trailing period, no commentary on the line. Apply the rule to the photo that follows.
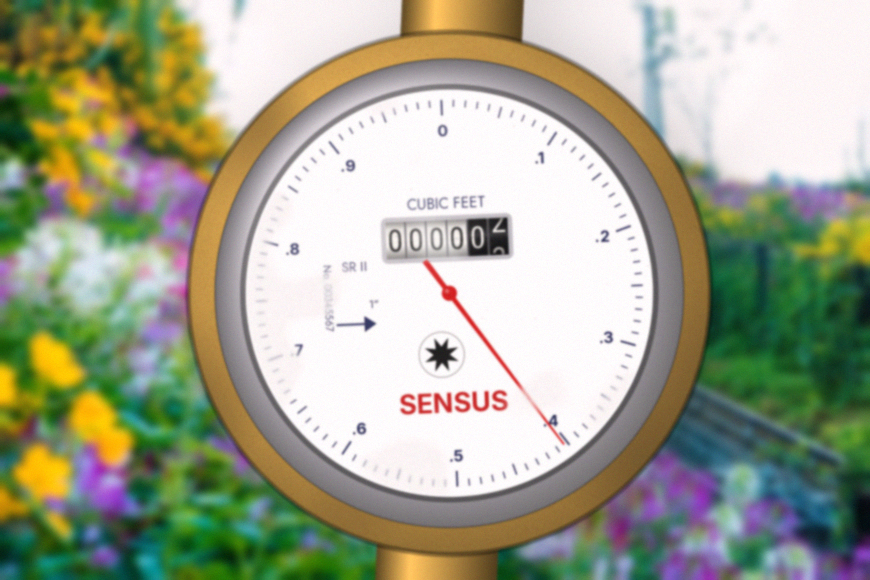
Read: 2.40ft³
